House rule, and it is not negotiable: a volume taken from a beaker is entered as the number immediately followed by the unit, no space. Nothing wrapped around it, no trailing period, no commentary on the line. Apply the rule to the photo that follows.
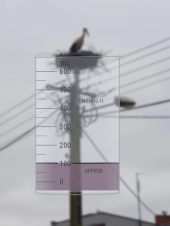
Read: 100mL
